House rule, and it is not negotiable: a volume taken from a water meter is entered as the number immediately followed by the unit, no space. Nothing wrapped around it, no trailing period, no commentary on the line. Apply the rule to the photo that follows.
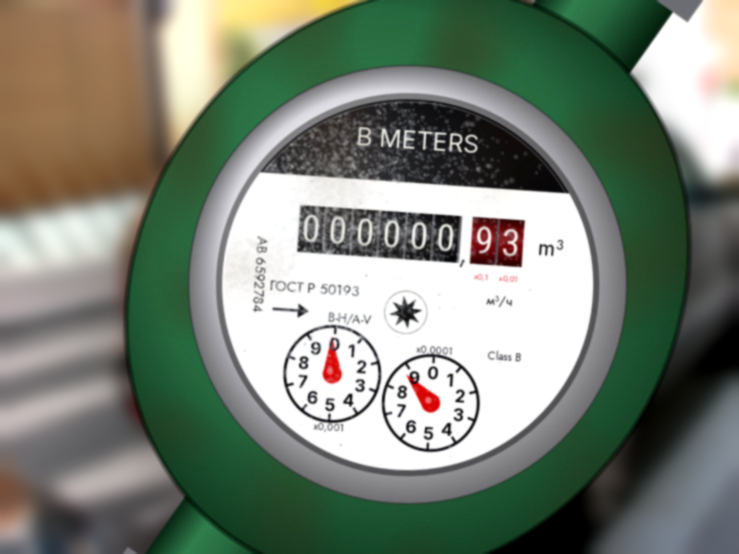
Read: 0.9298m³
